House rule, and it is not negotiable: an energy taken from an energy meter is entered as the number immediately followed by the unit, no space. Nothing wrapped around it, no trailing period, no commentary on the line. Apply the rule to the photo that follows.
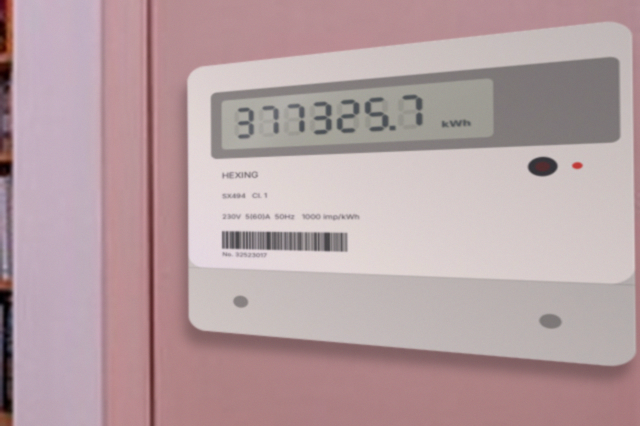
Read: 377325.7kWh
